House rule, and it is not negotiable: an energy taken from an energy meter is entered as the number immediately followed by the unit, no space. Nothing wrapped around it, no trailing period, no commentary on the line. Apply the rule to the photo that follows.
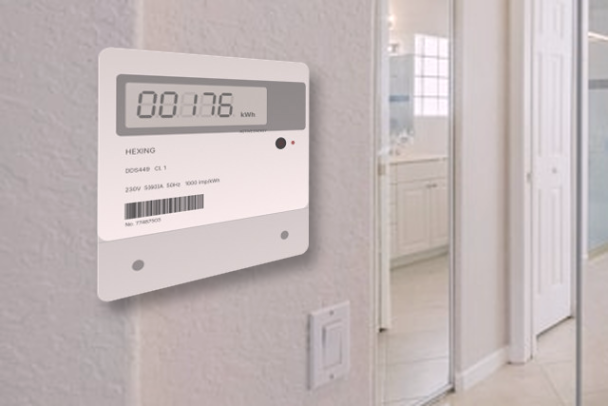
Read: 176kWh
